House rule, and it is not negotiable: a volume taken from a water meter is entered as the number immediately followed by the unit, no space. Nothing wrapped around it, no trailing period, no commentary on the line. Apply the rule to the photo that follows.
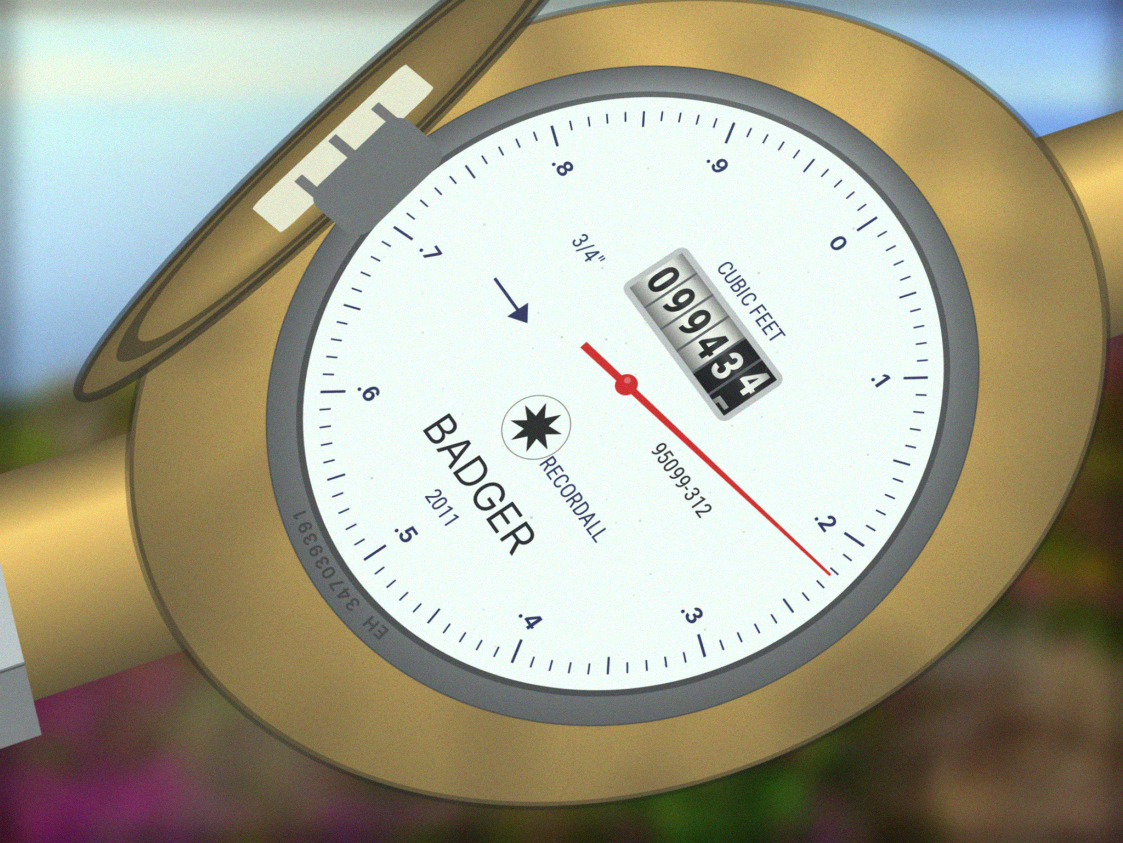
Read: 99434.22ft³
